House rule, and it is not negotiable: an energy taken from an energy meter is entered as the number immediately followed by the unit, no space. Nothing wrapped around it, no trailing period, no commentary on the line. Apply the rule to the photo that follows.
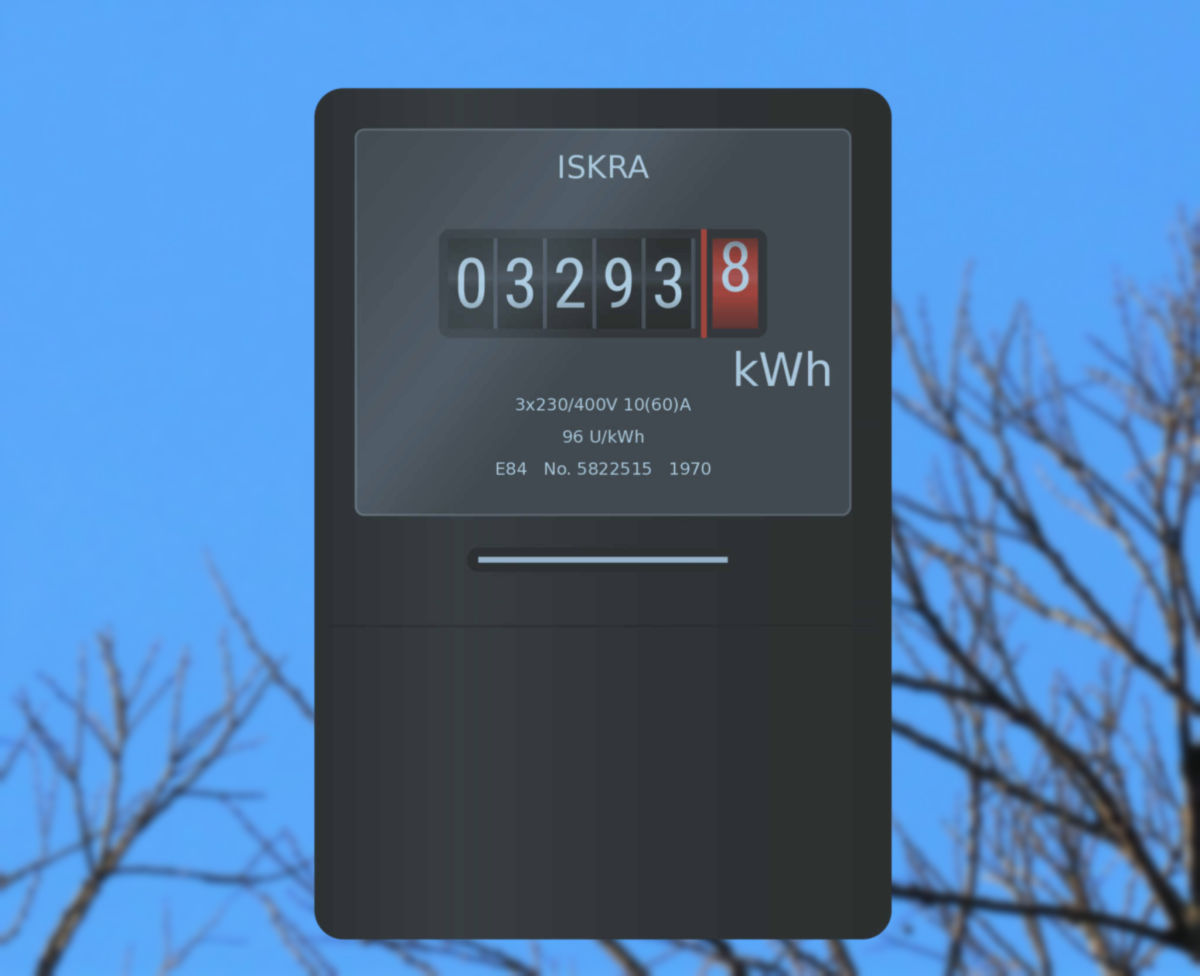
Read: 3293.8kWh
